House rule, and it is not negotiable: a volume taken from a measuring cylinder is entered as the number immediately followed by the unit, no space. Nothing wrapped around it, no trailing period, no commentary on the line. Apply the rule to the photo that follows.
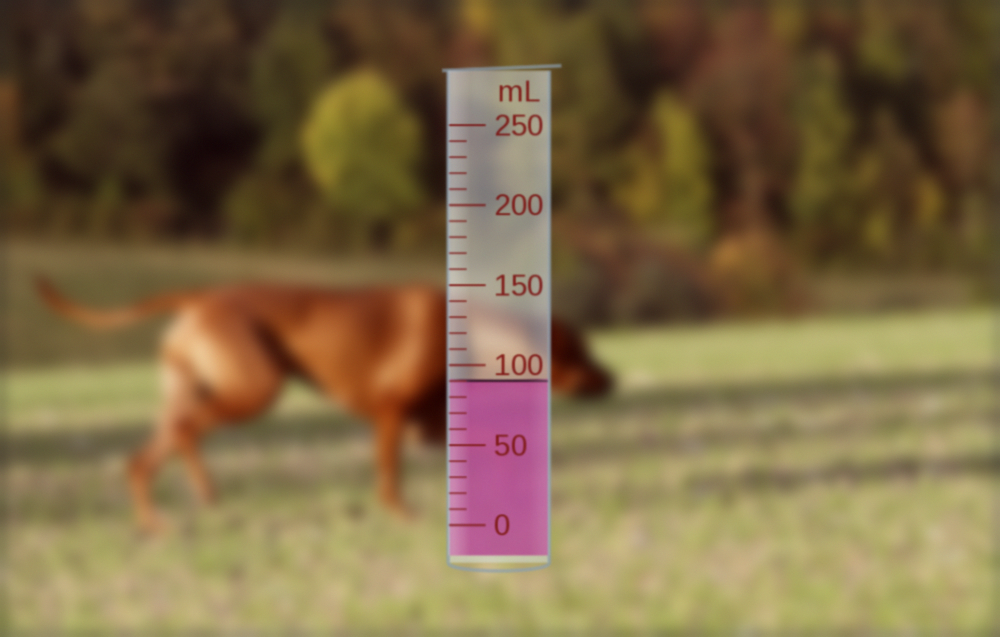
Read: 90mL
